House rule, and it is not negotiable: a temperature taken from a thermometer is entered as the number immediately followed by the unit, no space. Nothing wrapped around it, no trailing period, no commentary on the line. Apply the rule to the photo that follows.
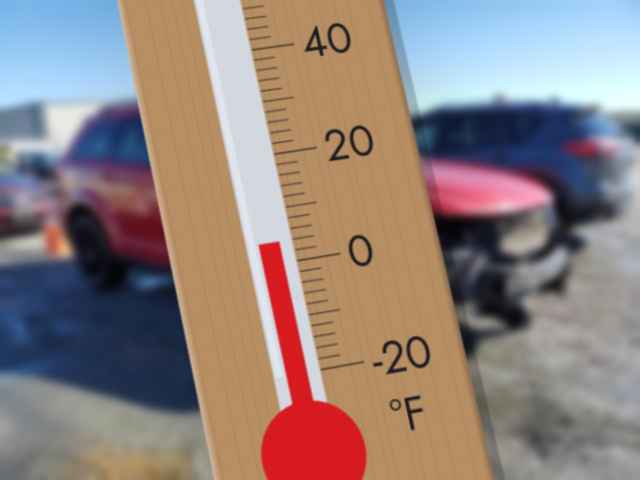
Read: 4°F
